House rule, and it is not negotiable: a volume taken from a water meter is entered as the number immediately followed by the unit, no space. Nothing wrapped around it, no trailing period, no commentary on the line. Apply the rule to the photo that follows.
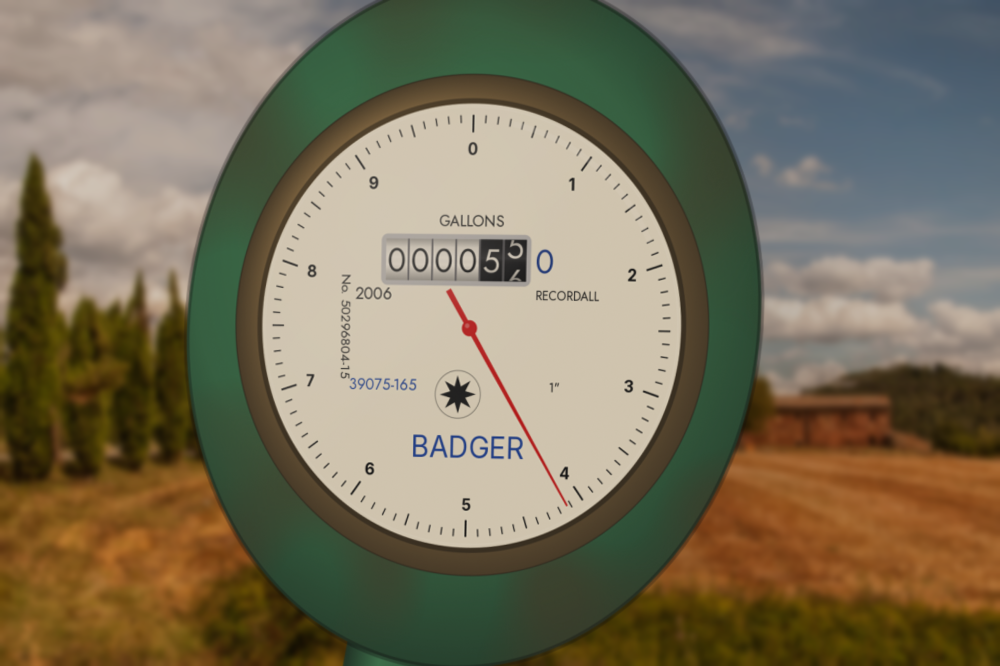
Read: 554.1gal
